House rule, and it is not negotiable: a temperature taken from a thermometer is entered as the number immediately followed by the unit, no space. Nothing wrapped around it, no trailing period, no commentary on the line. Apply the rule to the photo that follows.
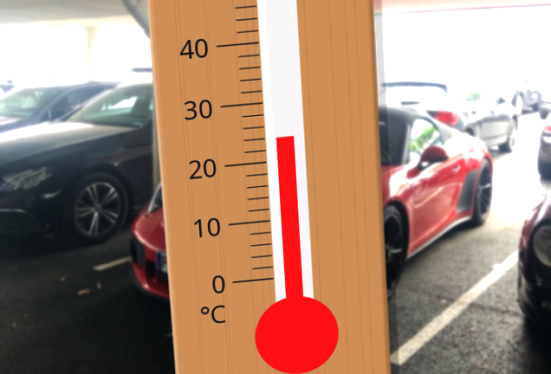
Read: 24°C
